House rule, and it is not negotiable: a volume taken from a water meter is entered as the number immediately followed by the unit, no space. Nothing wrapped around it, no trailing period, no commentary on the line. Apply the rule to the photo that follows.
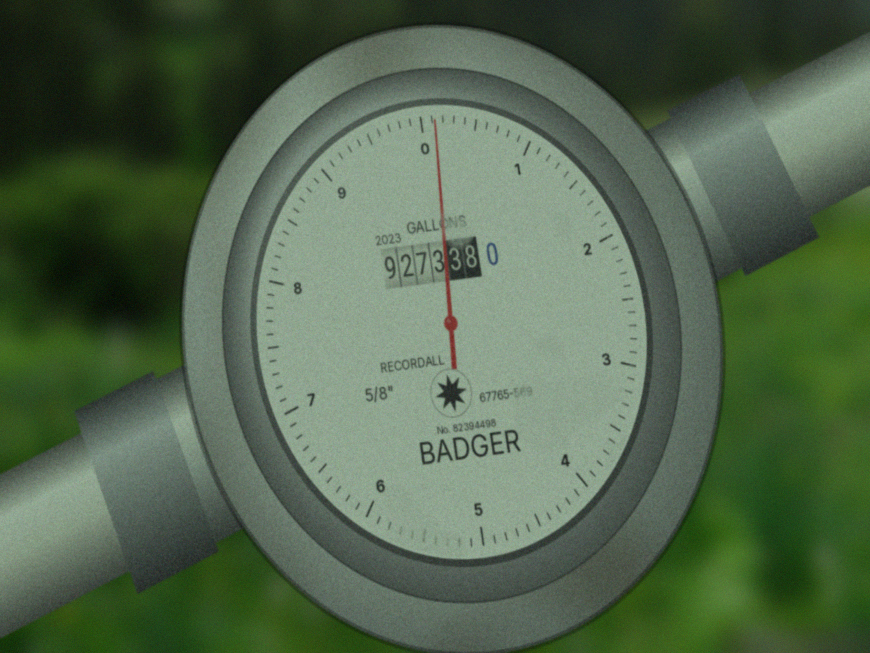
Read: 9273380.1gal
